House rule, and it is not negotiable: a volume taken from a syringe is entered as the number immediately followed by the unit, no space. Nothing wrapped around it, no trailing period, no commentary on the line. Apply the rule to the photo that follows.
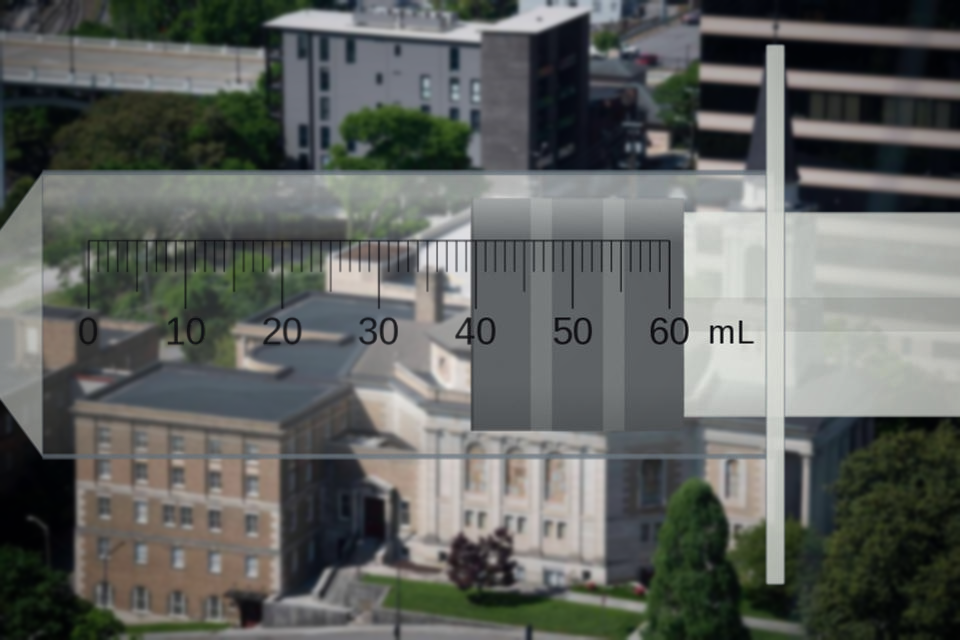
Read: 39.5mL
